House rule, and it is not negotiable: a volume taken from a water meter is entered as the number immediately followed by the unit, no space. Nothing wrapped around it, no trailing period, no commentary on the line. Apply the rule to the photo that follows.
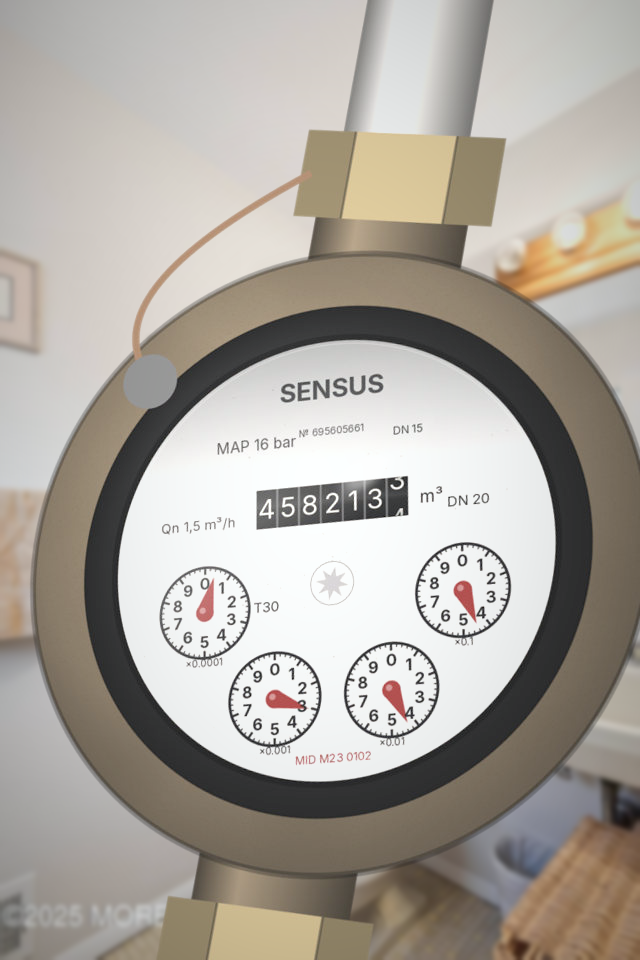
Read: 4582133.4430m³
